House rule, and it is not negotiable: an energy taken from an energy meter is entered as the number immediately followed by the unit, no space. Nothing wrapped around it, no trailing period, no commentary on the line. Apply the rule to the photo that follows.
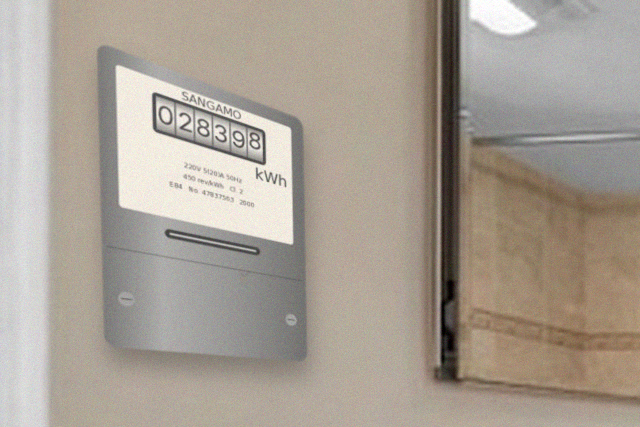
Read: 28398kWh
